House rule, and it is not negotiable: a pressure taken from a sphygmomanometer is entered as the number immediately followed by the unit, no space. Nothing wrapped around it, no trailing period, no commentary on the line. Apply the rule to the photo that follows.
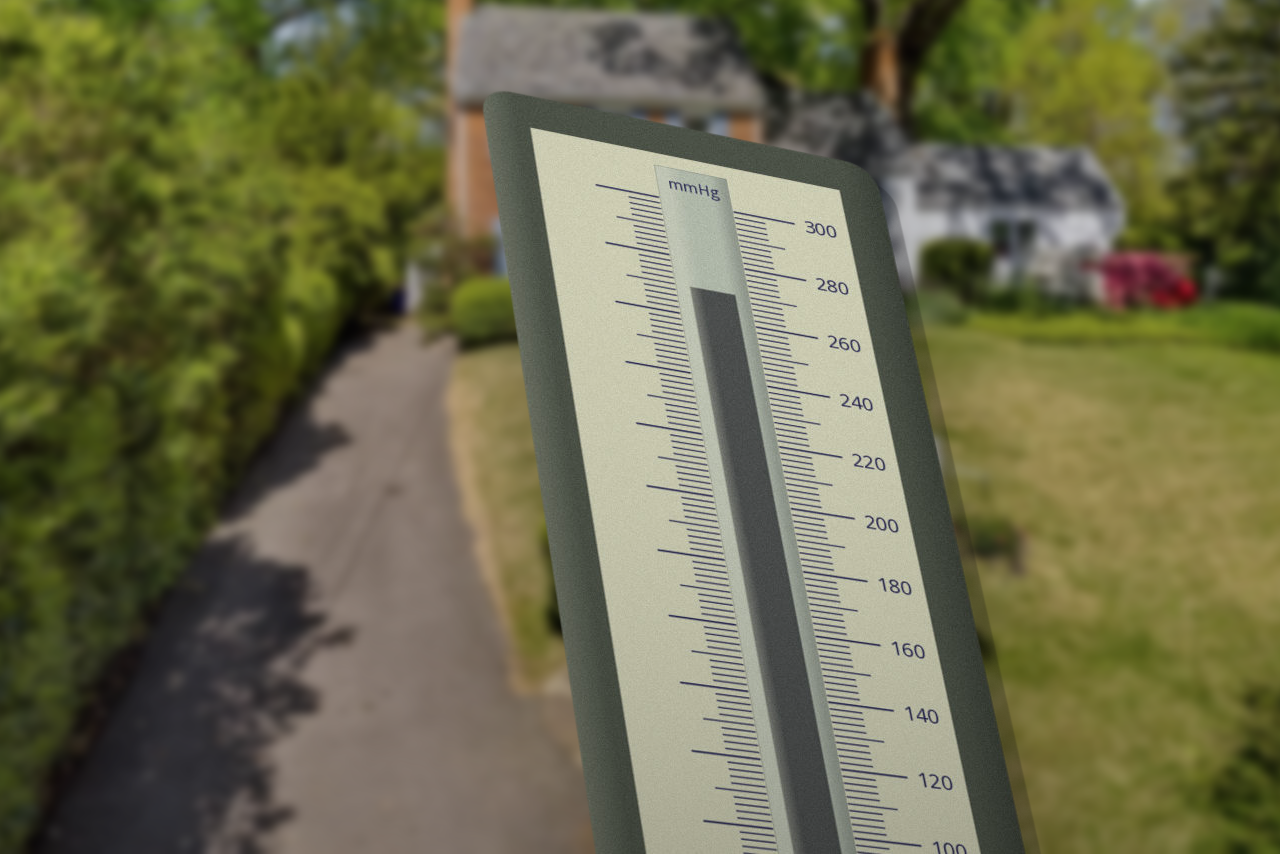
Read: 270mmHg
